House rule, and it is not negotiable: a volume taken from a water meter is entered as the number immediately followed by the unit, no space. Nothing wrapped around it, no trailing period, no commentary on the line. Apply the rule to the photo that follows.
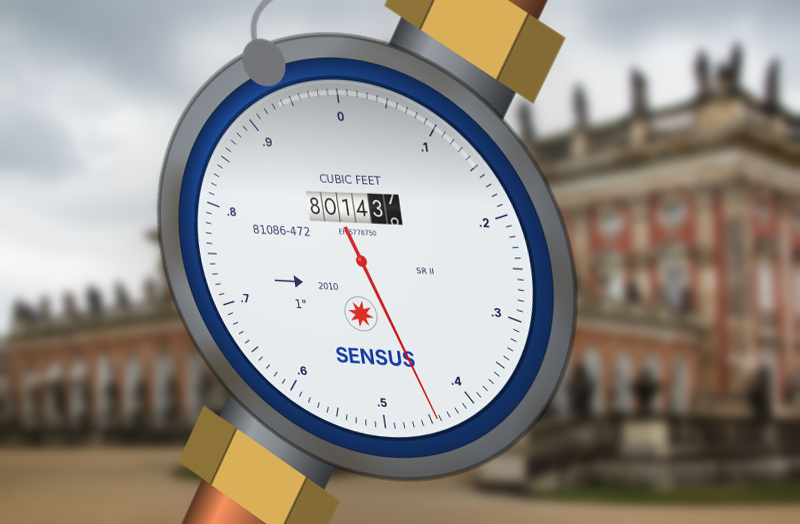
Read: 801437.44ft³
